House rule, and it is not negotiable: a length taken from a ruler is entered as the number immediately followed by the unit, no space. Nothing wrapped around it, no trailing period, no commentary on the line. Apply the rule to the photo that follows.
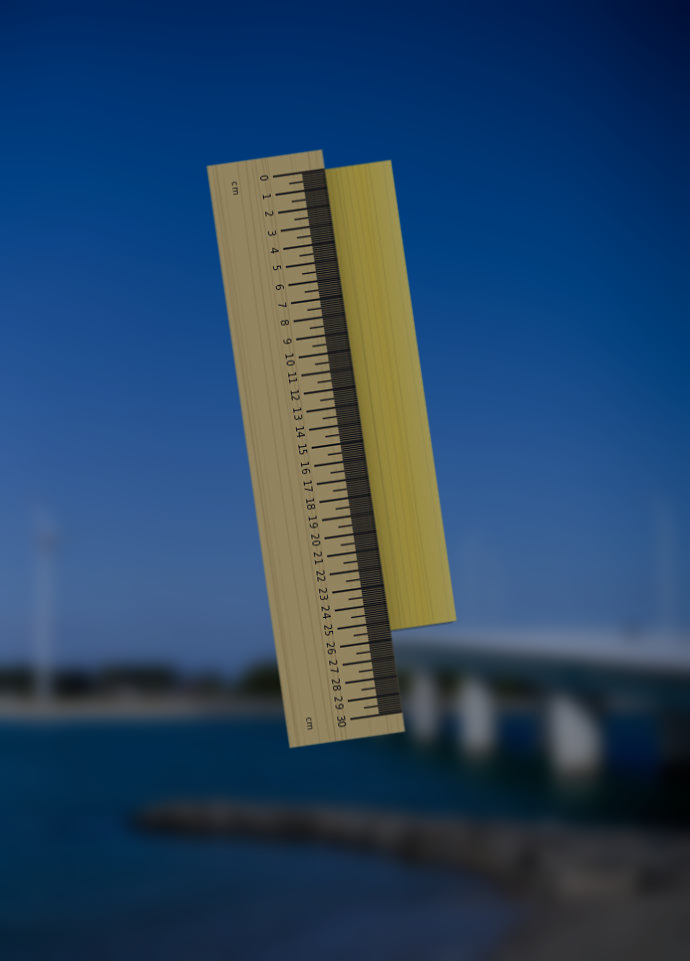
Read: 25.5cm
